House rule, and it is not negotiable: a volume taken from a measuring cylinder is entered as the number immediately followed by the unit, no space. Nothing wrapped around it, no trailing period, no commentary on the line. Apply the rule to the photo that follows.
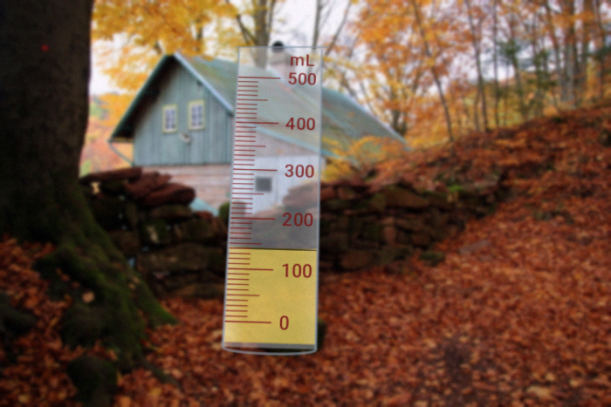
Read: 140mL
